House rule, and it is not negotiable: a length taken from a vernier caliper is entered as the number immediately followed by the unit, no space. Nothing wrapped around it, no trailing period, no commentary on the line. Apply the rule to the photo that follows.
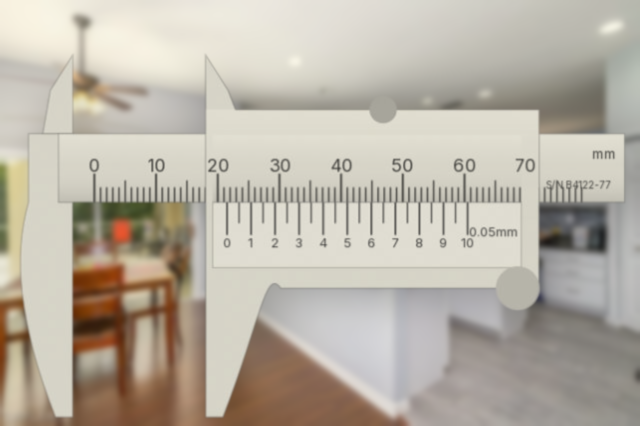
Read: 21.5mm
